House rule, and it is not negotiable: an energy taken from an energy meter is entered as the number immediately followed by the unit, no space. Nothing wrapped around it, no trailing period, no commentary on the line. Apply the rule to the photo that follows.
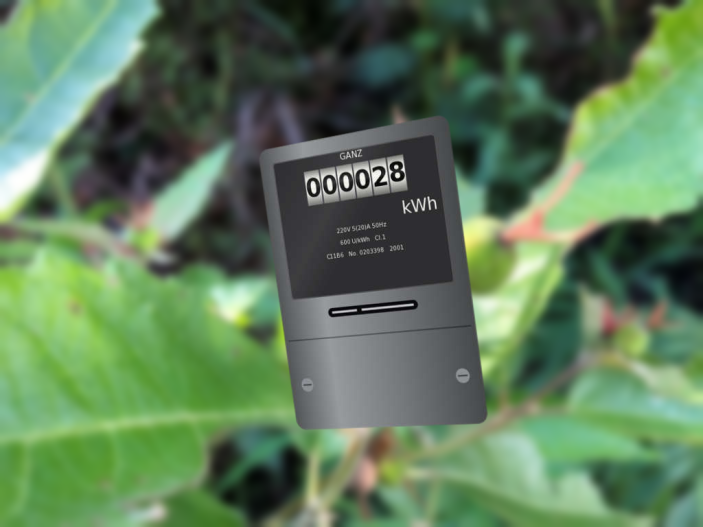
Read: 28kWh
